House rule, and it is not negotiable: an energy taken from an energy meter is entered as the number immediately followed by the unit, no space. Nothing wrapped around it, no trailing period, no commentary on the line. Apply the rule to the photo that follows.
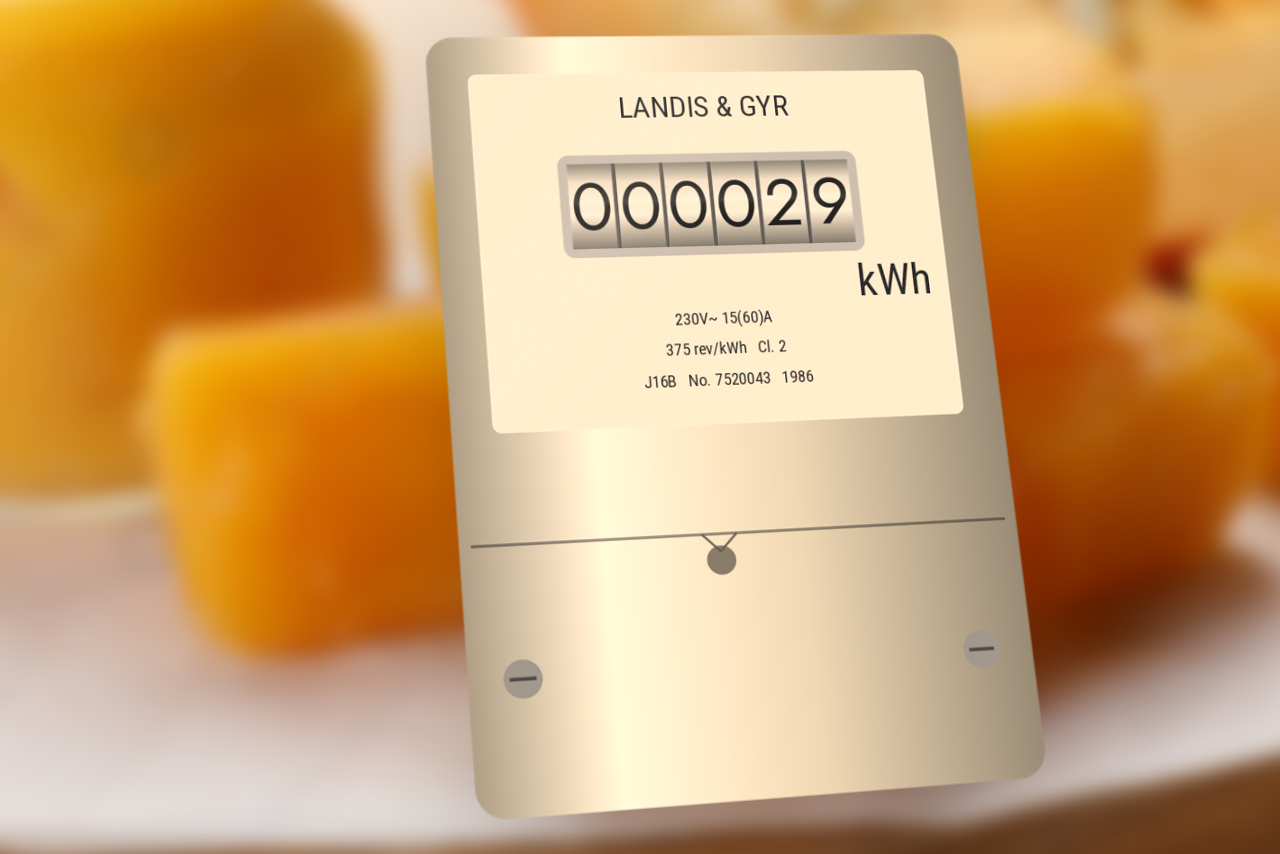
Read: 29kWh
